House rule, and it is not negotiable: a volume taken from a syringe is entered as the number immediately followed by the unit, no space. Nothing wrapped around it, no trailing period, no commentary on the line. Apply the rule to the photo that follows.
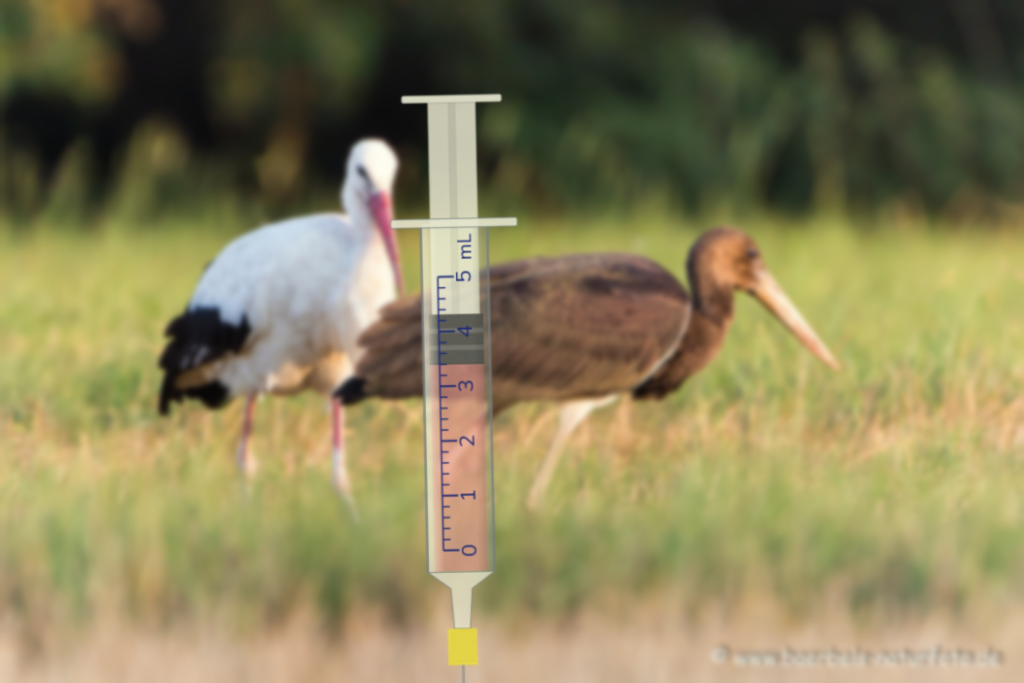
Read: 3.4mL
